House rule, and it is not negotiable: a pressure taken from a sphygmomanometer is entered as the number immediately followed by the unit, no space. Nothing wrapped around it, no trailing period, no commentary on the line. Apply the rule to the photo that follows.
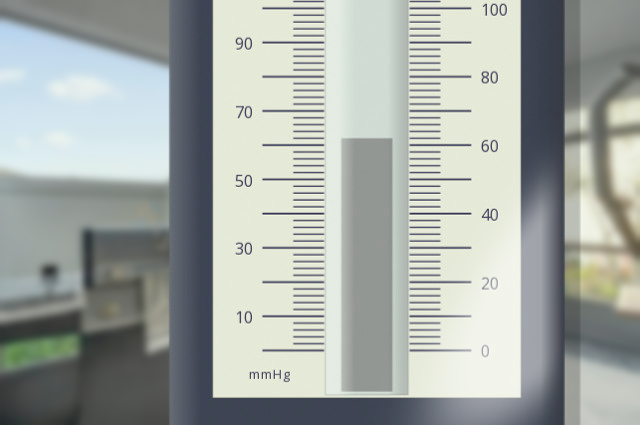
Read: 62mmHg
